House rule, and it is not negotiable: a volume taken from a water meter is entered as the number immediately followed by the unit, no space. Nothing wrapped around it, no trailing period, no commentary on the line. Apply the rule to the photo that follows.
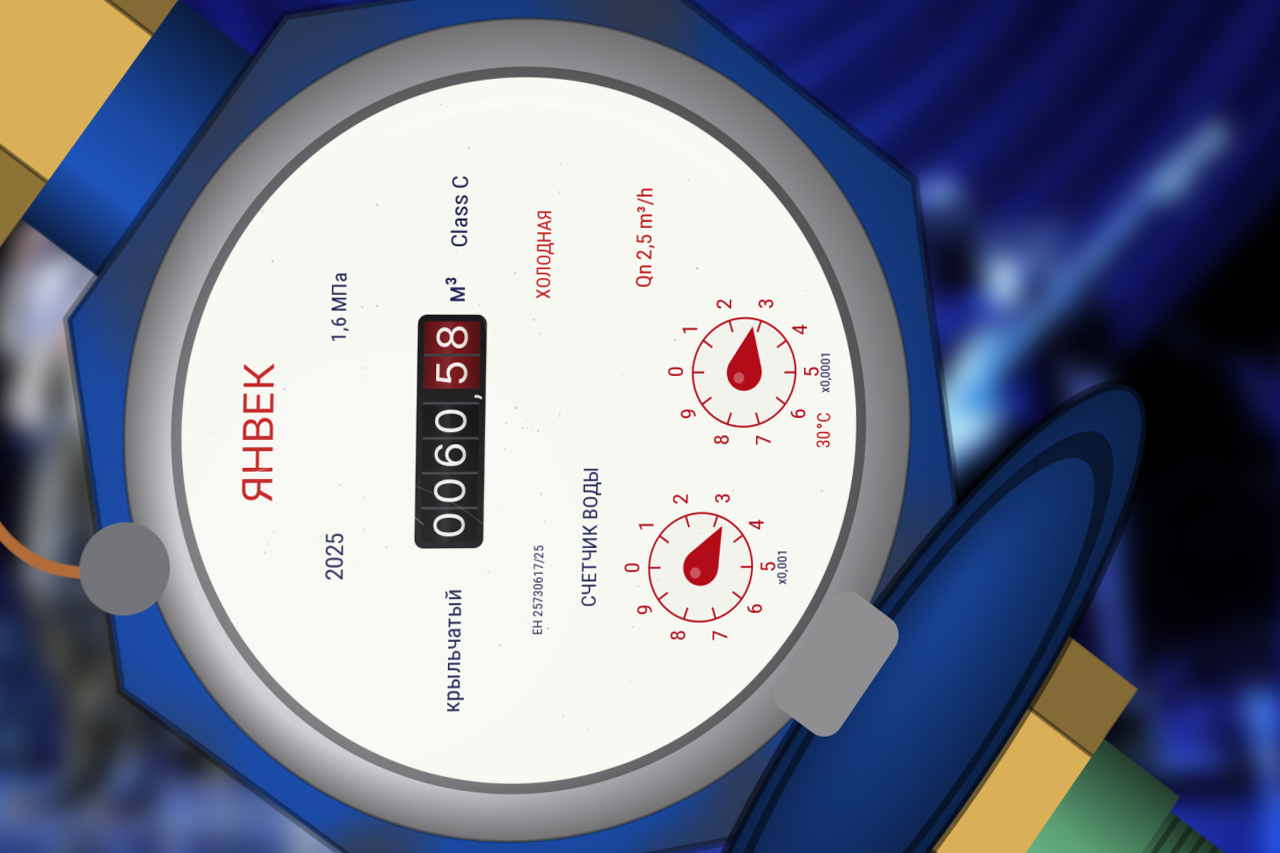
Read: 60.5832m³
